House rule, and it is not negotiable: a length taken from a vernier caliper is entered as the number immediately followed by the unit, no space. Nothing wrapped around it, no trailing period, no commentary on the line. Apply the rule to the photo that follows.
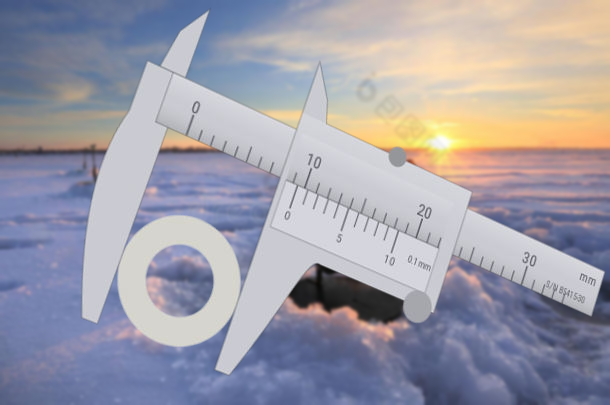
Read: 9.4mm
